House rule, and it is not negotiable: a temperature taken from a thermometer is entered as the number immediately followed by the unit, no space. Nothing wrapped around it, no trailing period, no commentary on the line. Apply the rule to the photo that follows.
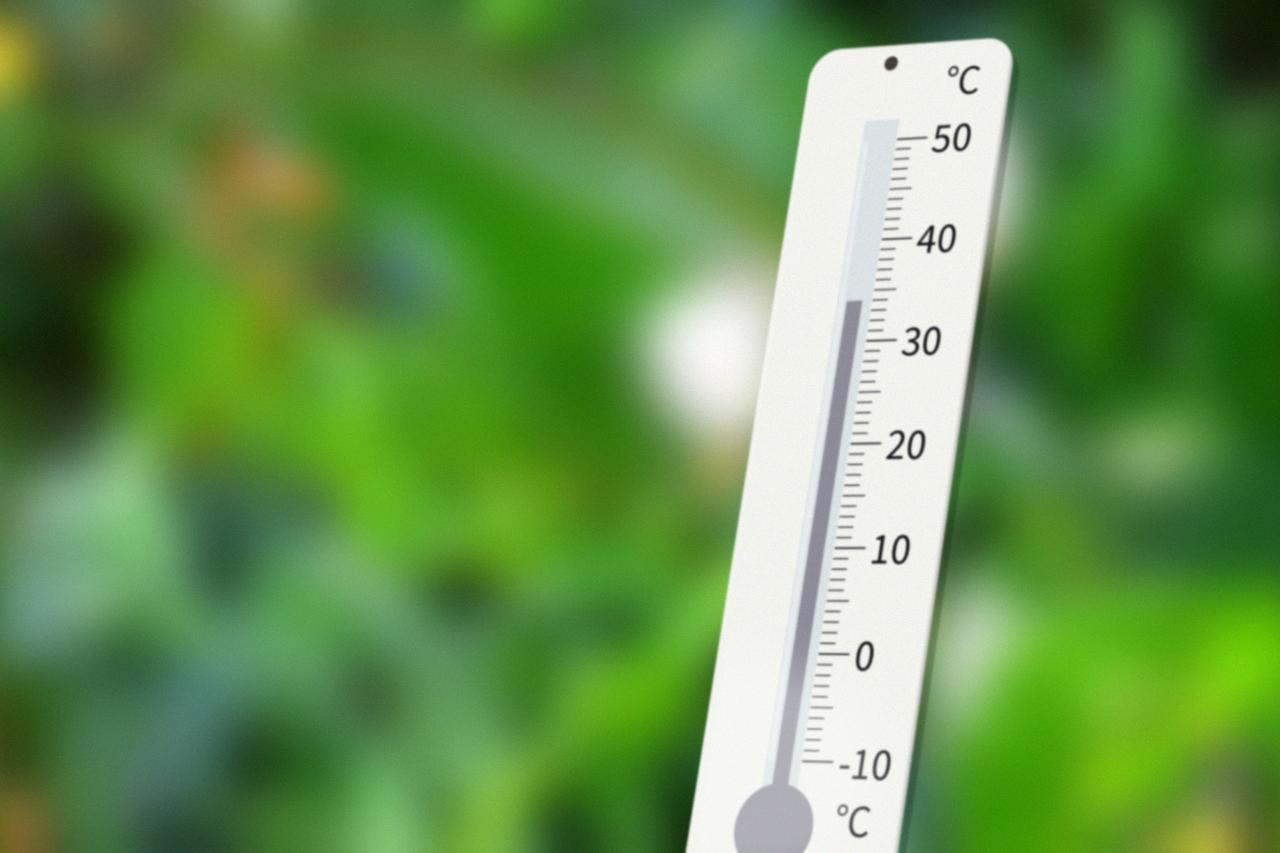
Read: 34°C
